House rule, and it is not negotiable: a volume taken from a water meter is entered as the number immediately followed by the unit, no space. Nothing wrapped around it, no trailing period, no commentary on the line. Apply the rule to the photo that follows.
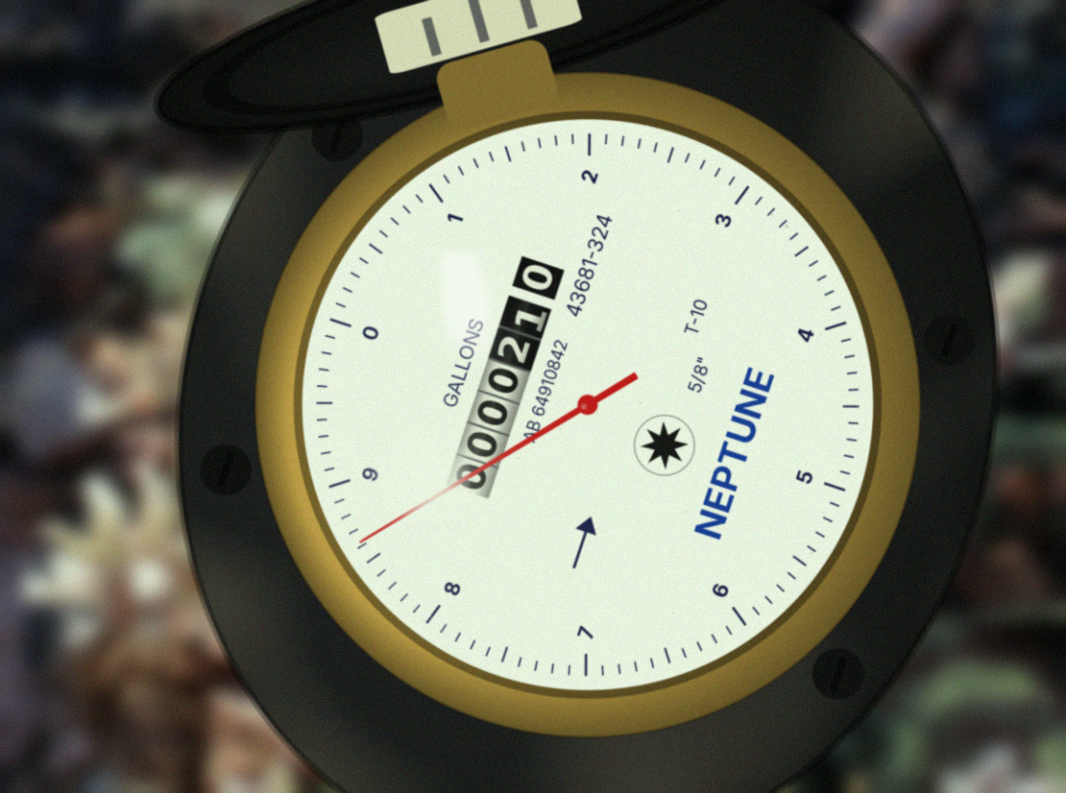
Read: 208.6gal
